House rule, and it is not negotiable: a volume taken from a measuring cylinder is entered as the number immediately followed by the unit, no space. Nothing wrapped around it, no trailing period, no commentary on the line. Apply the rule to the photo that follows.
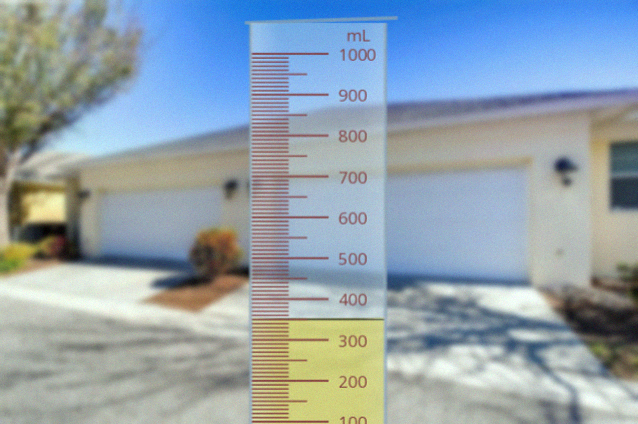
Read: 350mL
